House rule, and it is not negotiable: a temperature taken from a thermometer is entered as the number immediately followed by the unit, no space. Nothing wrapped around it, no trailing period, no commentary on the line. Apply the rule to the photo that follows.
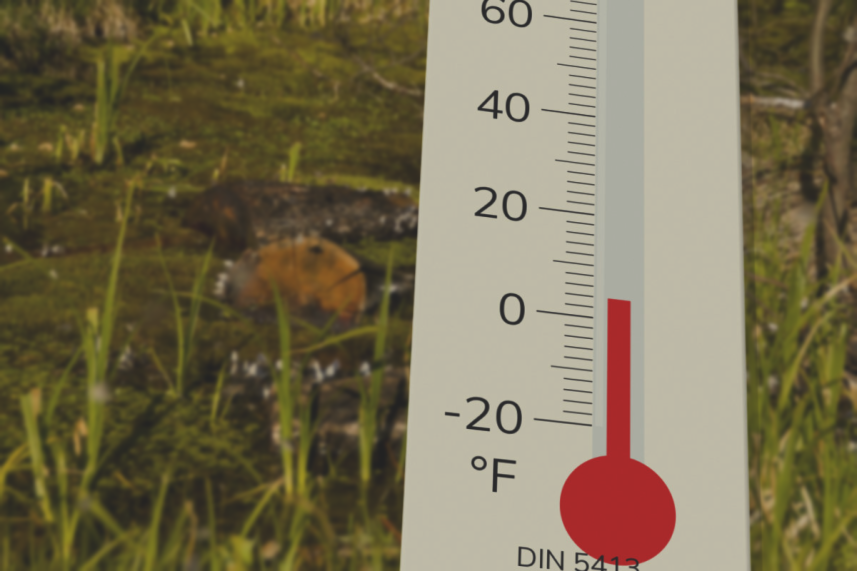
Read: 4°F
